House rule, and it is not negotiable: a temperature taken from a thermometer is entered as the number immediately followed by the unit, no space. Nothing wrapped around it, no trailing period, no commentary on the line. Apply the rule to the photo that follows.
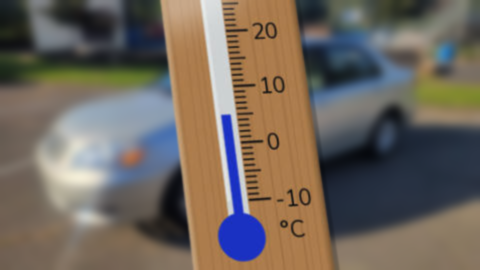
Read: 5°C
